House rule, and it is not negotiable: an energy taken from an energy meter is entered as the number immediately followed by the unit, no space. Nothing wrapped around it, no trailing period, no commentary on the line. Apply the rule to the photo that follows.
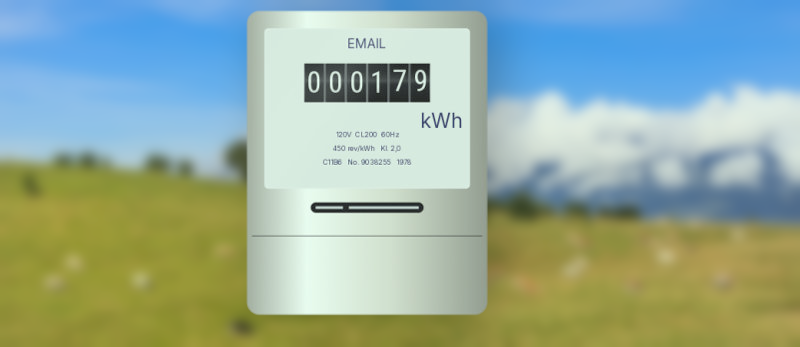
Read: 179kWh
